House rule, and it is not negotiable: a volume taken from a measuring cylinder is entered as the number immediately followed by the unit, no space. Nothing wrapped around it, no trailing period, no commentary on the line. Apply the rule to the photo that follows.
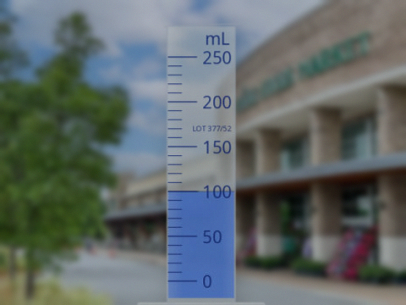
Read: 100mL
